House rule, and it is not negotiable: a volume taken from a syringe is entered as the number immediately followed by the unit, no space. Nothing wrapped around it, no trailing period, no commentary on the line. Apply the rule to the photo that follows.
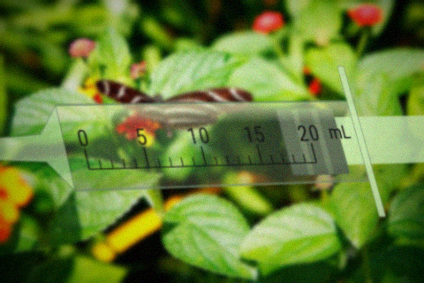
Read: 17.5mL
